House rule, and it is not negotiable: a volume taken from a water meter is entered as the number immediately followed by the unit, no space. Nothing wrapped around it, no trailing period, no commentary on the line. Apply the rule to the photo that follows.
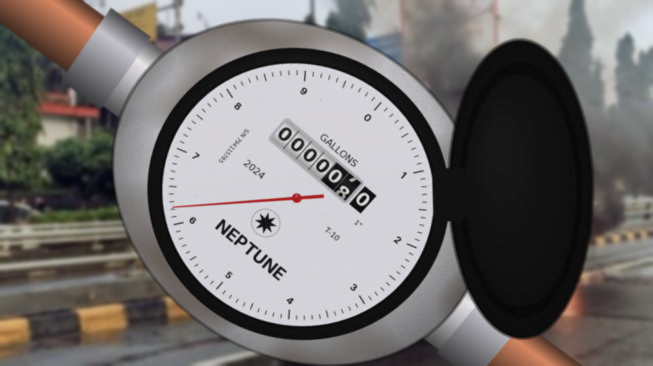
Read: 76.2gal
